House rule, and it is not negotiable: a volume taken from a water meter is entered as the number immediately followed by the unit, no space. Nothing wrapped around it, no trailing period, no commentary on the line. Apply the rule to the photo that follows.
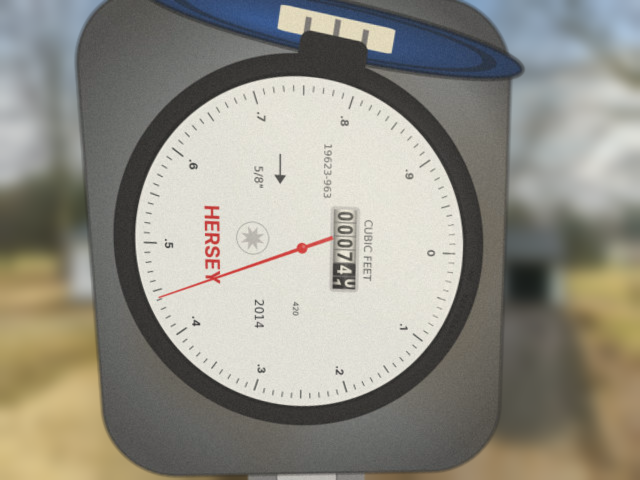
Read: 740.44ft³
